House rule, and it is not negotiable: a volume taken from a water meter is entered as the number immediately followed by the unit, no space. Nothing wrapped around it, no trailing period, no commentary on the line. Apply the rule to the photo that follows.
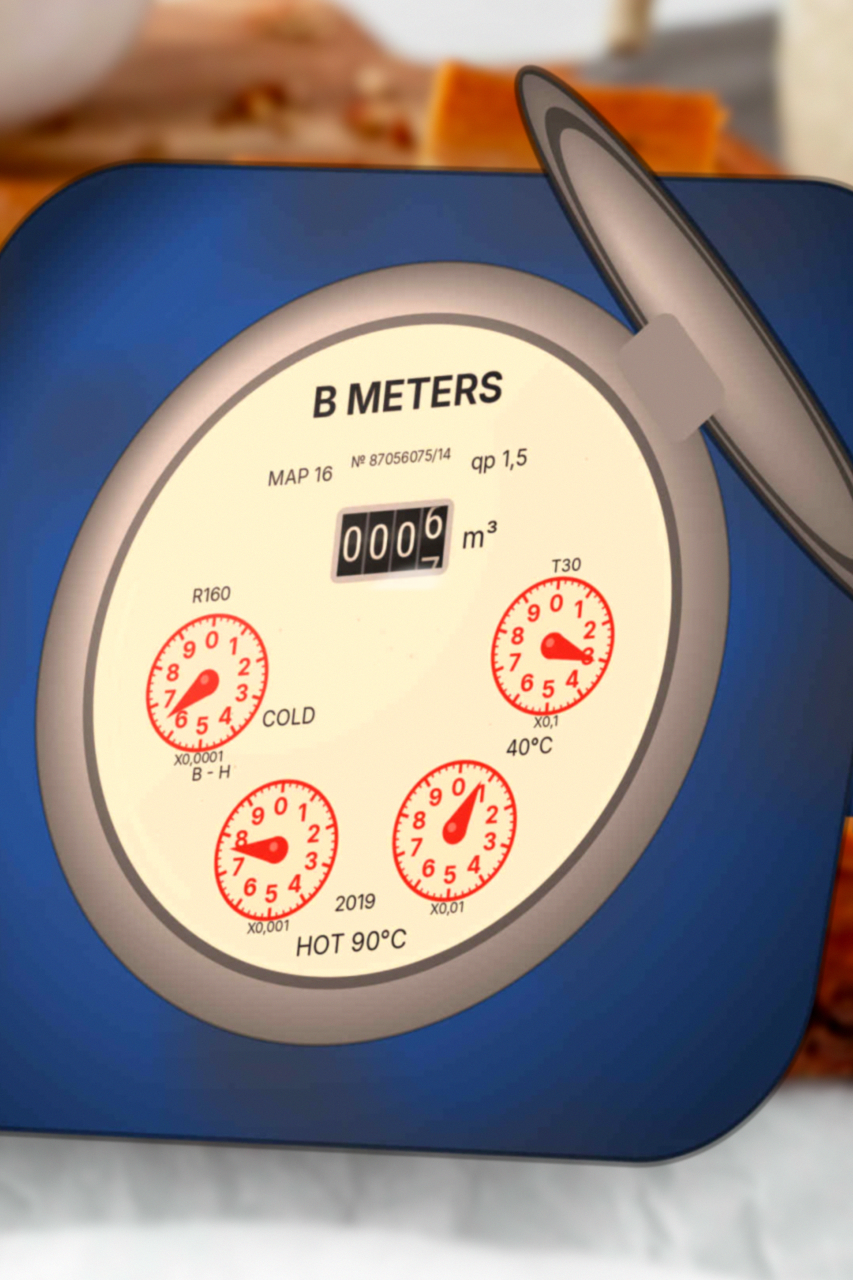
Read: 6.3076m³
